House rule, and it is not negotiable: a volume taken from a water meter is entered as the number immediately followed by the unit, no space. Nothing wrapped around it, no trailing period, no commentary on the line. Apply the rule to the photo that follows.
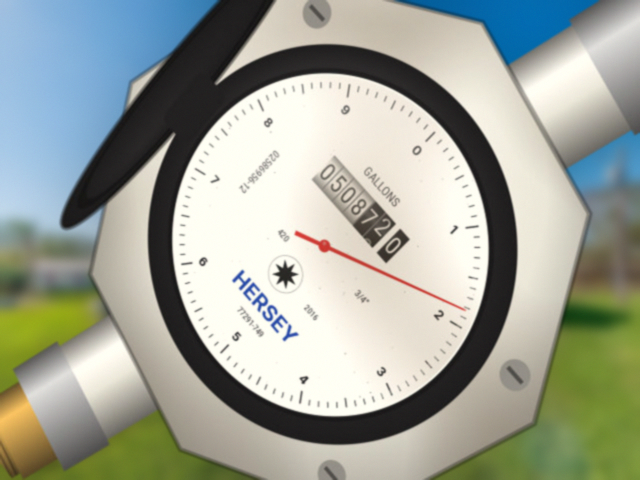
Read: 508721.8gal
